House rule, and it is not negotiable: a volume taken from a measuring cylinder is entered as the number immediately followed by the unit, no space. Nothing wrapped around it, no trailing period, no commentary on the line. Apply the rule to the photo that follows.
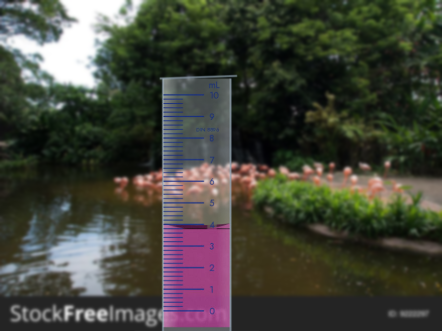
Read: 3.8mL
